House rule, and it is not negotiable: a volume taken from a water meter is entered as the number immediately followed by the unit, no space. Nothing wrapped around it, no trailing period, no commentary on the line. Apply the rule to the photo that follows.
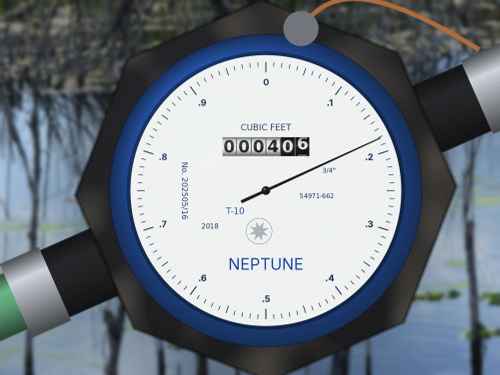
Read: 406.18ft³
